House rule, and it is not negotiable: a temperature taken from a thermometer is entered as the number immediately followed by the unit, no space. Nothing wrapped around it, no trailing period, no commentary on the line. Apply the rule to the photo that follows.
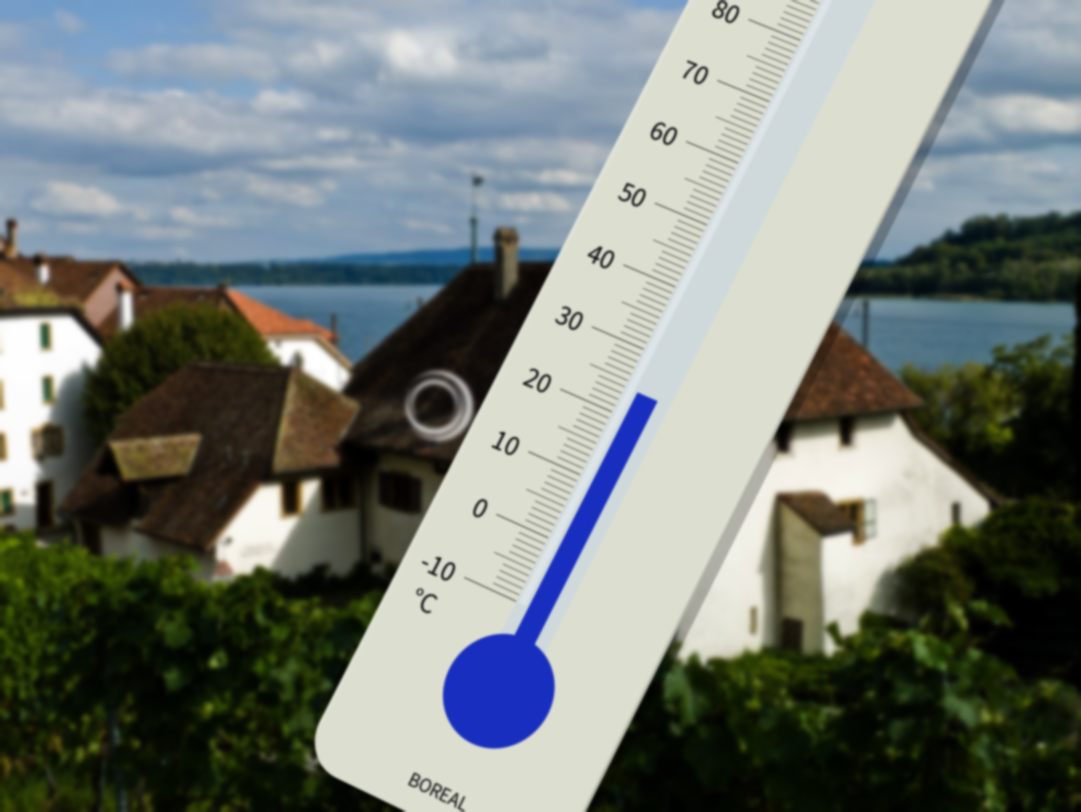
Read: 24°C
